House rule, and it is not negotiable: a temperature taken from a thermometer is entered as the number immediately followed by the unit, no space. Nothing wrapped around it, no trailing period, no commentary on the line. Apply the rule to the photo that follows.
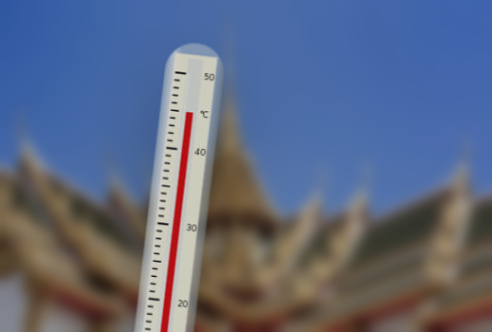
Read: 45°C
